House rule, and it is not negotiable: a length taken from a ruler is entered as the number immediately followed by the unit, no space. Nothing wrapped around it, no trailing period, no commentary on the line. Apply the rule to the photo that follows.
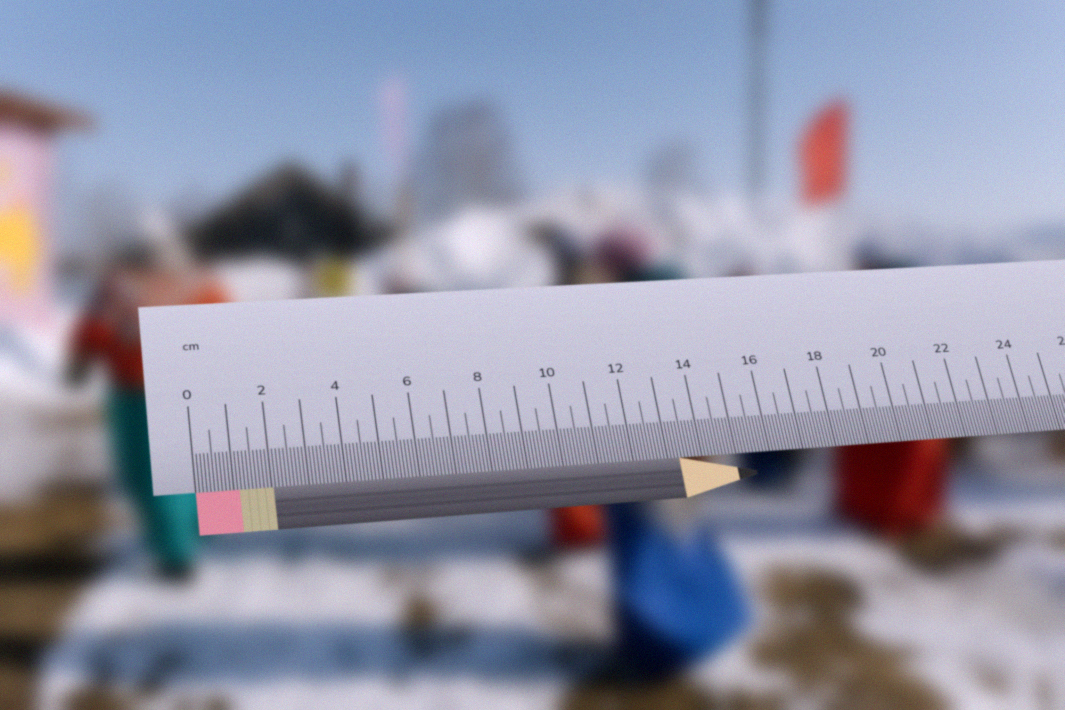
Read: 15.5cm
